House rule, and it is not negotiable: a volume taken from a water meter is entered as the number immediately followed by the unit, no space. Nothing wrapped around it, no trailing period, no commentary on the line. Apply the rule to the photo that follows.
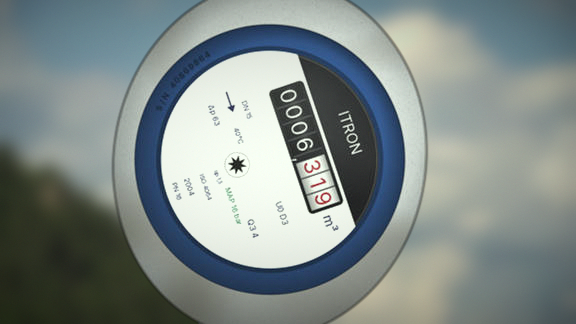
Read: 6.319m³
